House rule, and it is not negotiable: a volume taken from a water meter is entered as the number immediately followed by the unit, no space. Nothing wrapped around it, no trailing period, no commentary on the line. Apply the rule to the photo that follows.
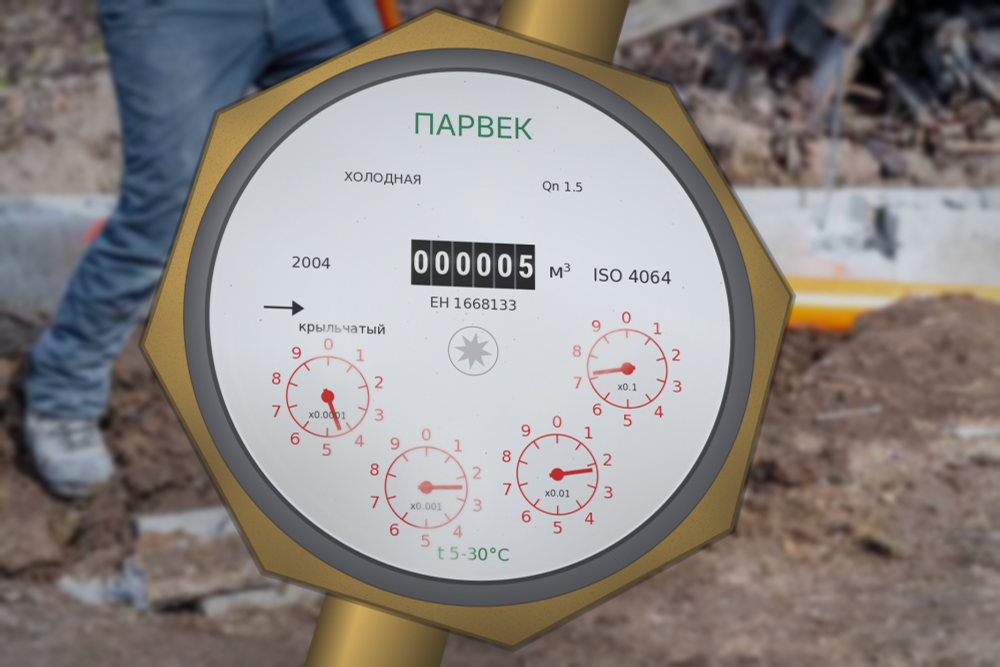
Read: 5.7224m³
